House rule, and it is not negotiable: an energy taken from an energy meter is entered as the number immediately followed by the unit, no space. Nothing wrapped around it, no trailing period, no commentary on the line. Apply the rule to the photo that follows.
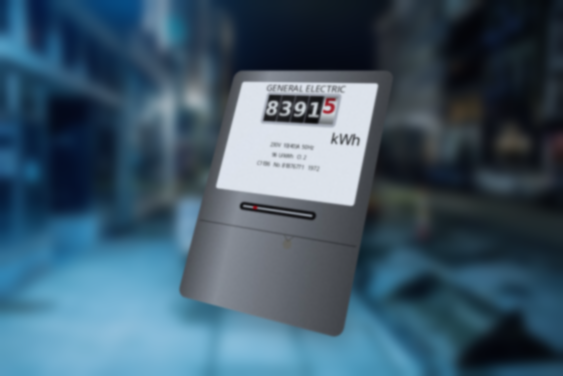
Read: 8391.5kWh
